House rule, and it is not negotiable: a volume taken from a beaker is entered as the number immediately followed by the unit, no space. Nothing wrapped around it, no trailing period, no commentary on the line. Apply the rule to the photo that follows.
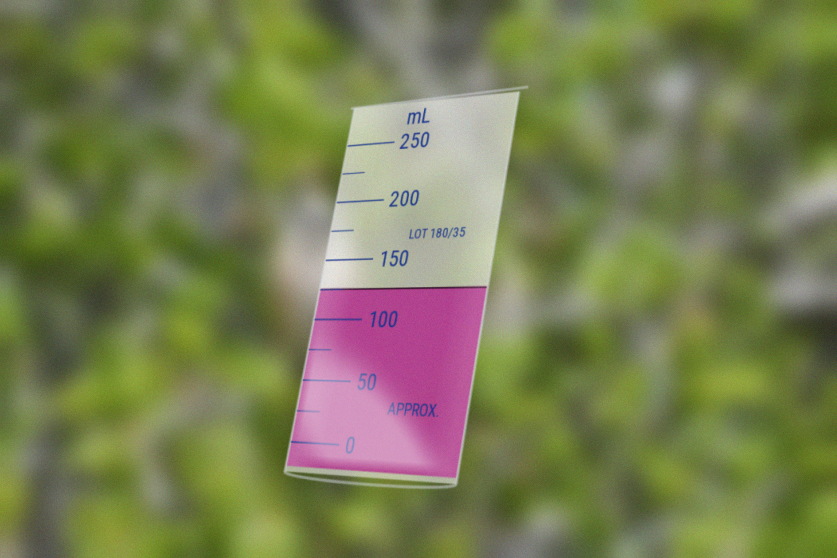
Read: 125mL
